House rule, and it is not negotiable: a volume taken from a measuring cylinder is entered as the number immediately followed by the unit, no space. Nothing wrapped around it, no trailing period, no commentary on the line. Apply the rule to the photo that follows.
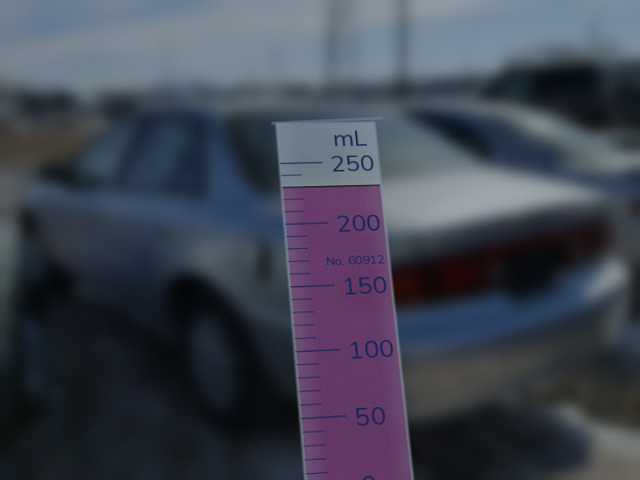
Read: 230mL
